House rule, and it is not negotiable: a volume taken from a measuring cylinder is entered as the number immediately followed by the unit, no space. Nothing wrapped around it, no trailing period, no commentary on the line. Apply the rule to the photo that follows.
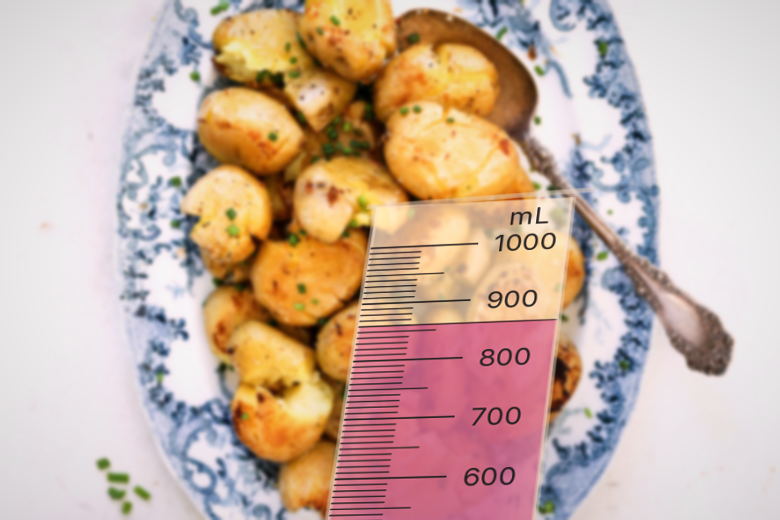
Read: 860mL
